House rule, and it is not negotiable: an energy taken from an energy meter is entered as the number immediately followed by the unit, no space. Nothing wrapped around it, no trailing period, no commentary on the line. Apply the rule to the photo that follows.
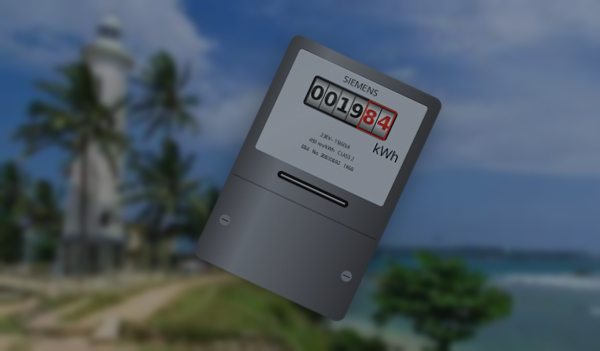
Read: 19.84kWh
